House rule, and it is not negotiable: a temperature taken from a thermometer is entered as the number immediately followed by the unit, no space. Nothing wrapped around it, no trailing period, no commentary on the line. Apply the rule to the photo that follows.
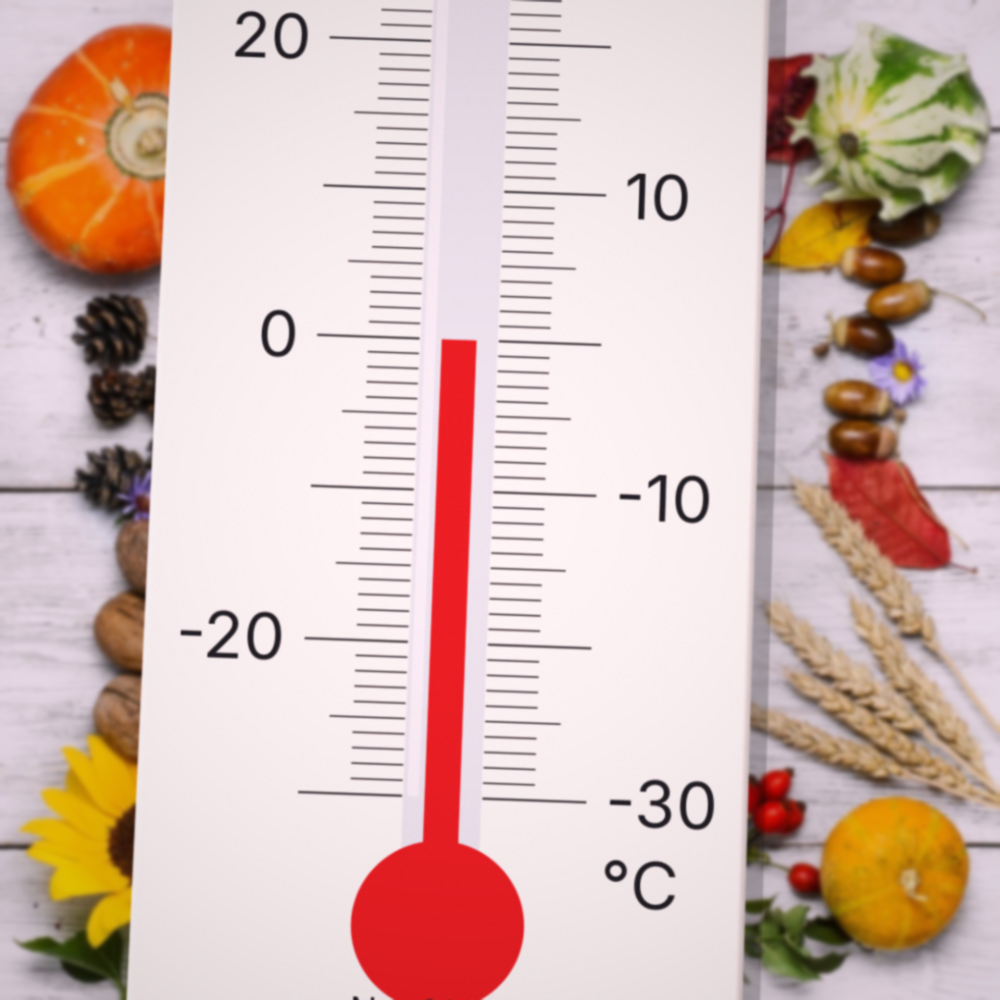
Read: 0°C
